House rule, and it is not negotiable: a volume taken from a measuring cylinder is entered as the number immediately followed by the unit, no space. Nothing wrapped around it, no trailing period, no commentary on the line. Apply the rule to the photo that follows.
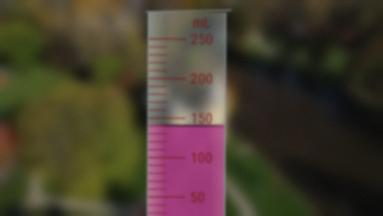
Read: 140mL
